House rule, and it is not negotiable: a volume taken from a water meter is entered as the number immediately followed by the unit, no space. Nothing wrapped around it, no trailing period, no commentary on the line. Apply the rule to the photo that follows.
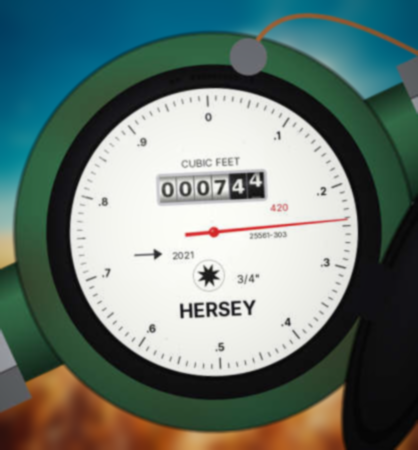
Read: 744.24ft³
